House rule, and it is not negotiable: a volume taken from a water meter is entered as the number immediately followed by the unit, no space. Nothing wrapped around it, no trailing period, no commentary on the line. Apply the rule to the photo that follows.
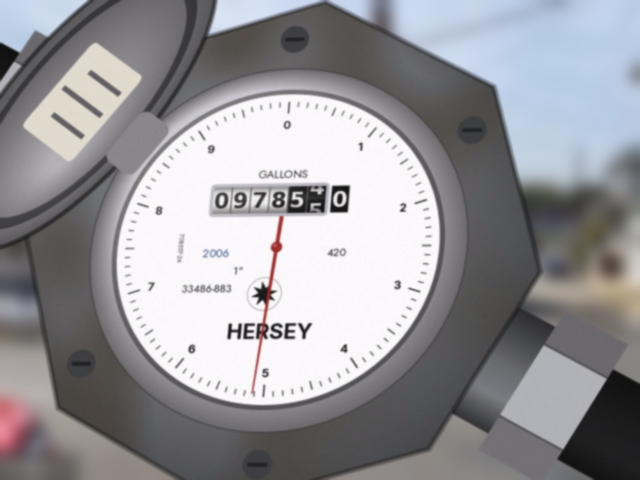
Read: 978545.1gal
